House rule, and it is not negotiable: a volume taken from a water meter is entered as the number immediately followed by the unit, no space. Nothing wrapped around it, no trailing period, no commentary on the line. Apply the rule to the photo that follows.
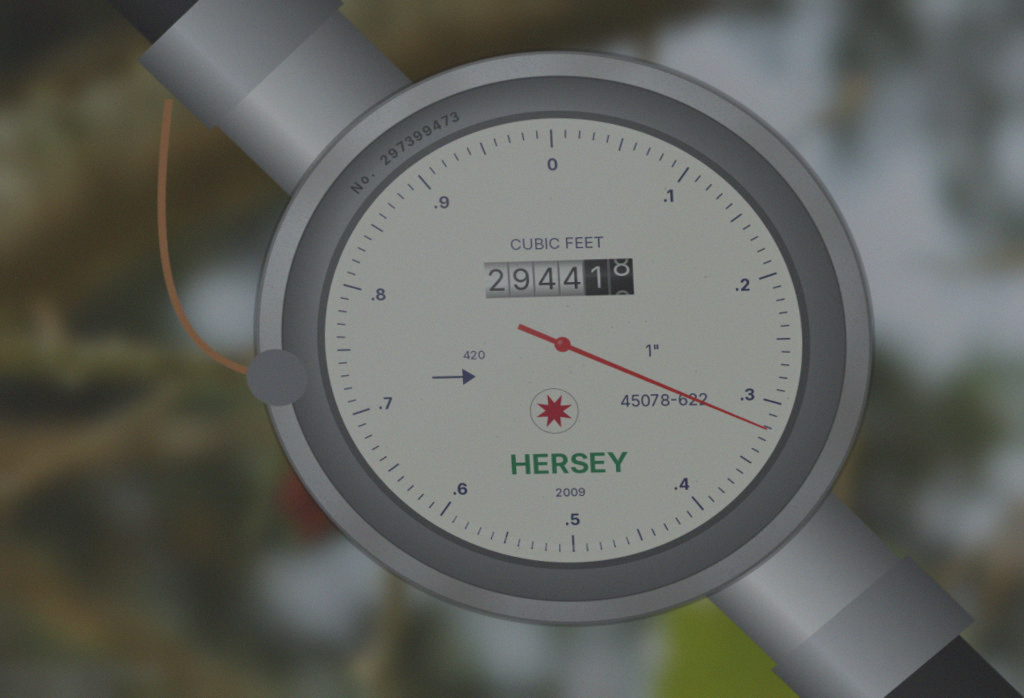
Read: 294418.32ft³
